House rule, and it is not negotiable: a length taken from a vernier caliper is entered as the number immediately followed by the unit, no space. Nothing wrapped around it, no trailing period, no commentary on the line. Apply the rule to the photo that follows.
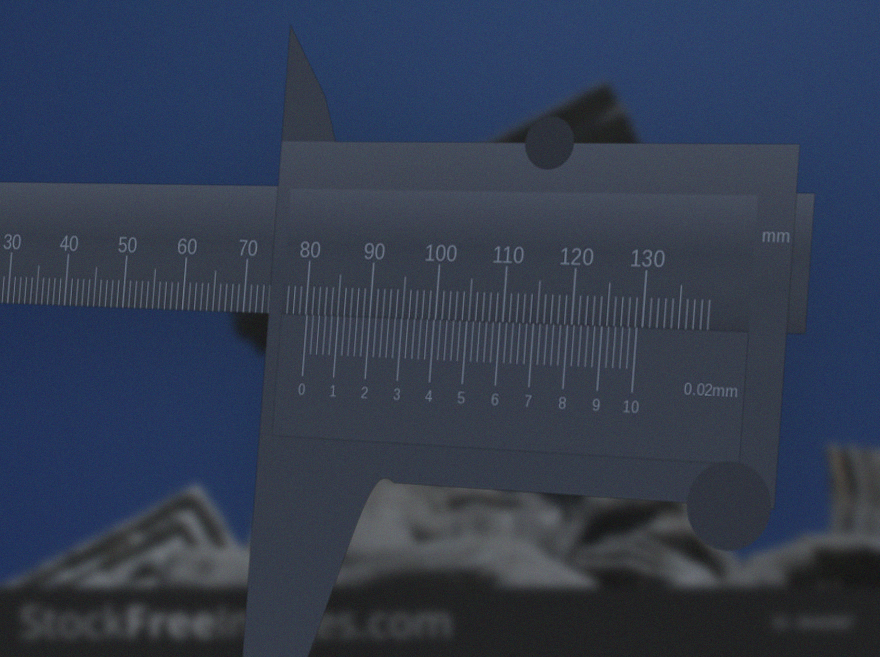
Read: 80.2mm
